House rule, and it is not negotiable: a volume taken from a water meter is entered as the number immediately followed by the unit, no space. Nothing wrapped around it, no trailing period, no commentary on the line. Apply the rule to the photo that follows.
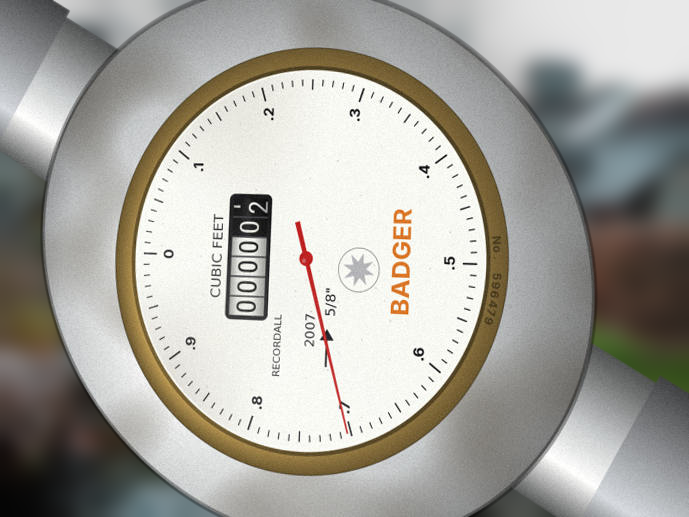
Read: 1.70ft³
